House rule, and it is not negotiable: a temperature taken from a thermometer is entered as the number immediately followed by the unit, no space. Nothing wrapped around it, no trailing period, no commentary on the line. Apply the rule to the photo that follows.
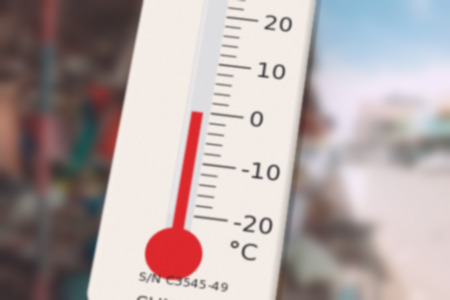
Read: 0°C
